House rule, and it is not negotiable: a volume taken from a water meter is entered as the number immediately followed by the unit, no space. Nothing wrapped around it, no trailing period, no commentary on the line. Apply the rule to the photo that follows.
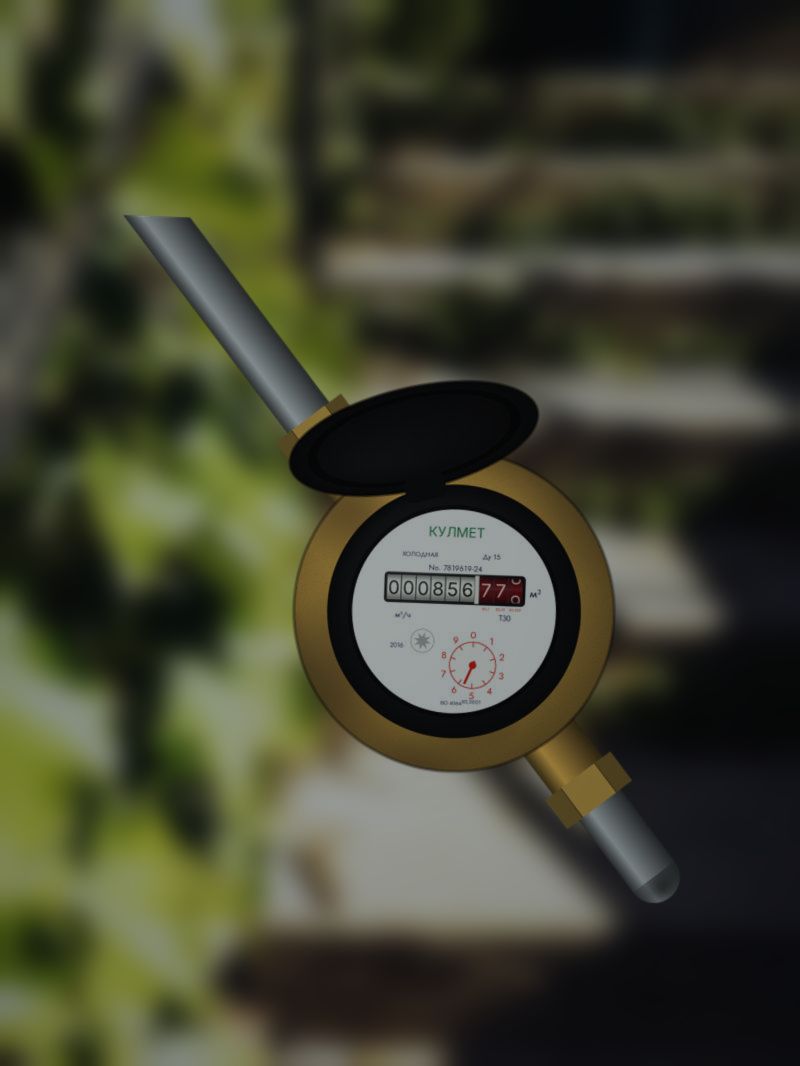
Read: 856.7785m³
